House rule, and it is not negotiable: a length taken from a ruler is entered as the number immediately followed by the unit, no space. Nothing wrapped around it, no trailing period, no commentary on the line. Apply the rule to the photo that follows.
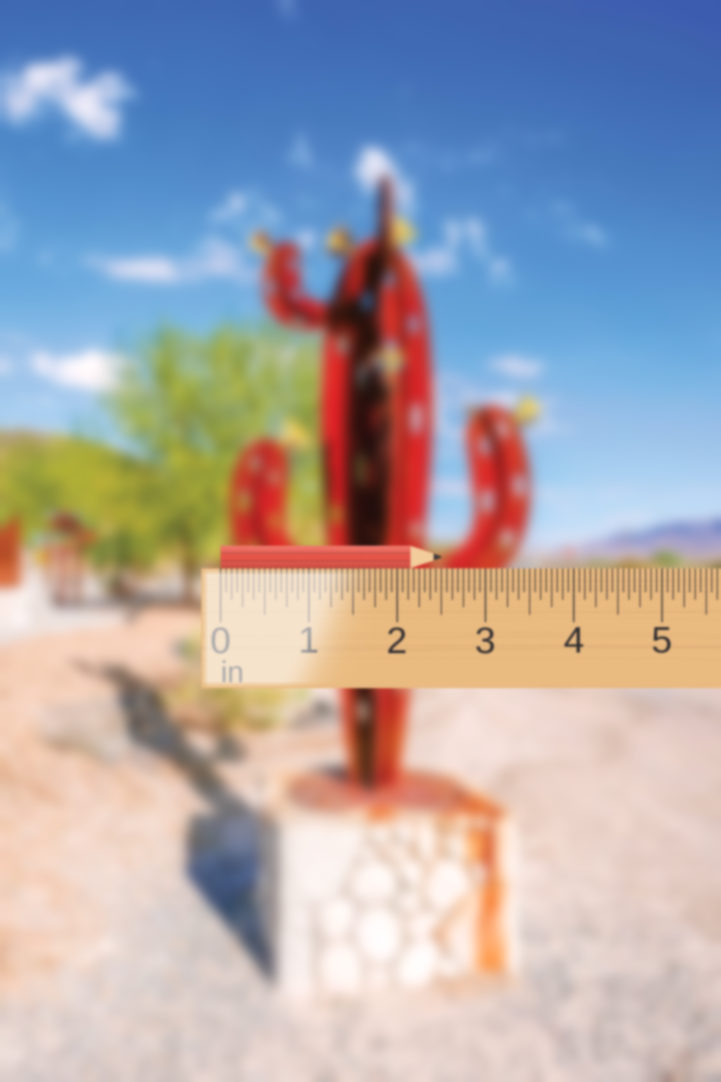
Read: 2.5in
